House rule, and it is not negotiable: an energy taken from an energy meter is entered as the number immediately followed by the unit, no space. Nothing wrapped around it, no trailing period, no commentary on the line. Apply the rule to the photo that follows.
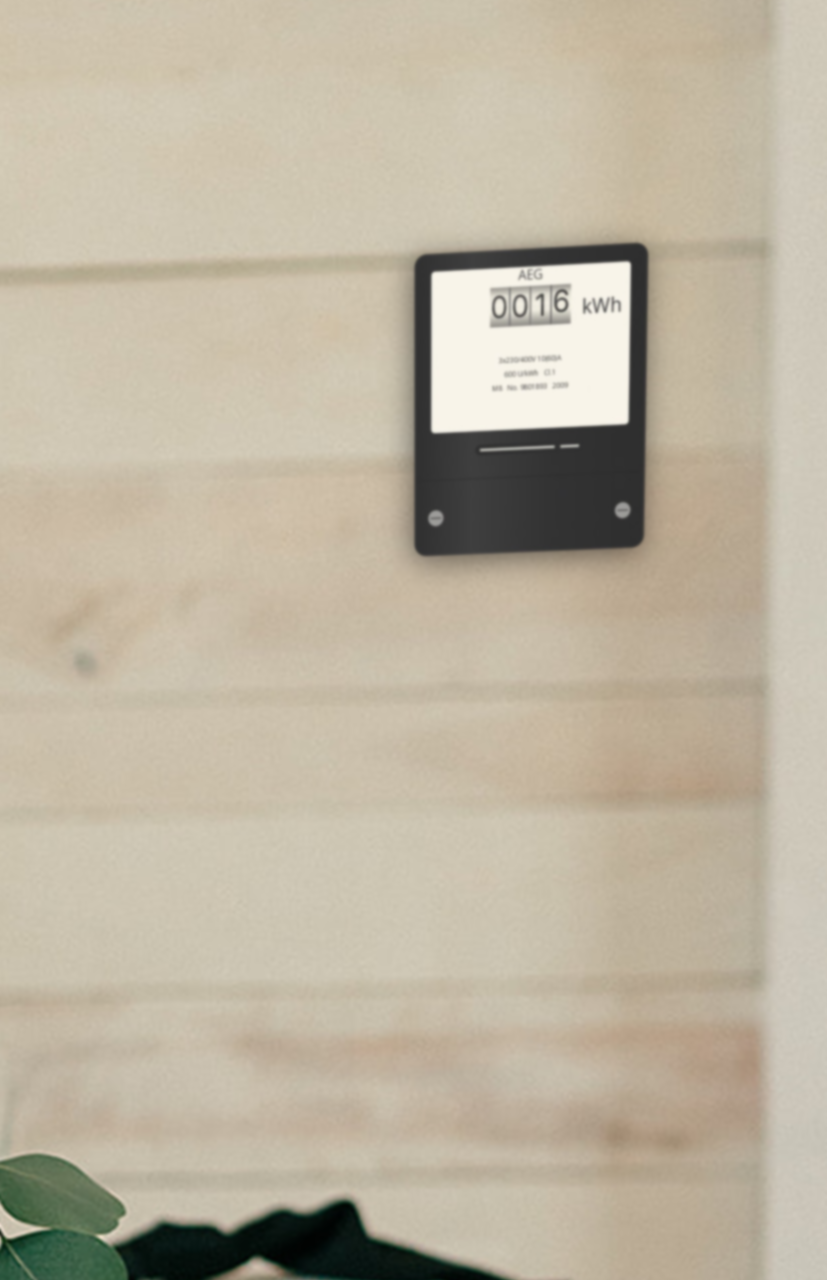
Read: 16kWh
